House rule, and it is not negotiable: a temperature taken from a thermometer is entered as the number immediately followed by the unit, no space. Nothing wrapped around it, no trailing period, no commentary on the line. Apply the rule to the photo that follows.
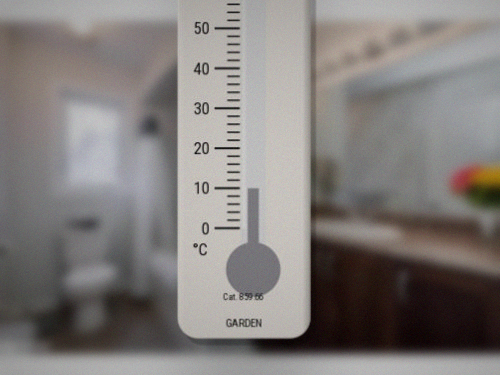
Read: 10°C
